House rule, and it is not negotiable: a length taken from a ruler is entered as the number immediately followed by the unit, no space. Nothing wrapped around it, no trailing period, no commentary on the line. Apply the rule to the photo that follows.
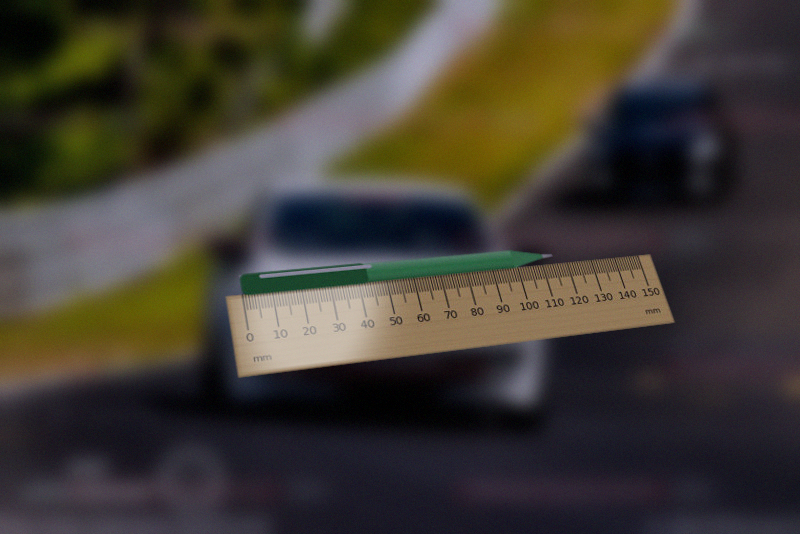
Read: 115mm
